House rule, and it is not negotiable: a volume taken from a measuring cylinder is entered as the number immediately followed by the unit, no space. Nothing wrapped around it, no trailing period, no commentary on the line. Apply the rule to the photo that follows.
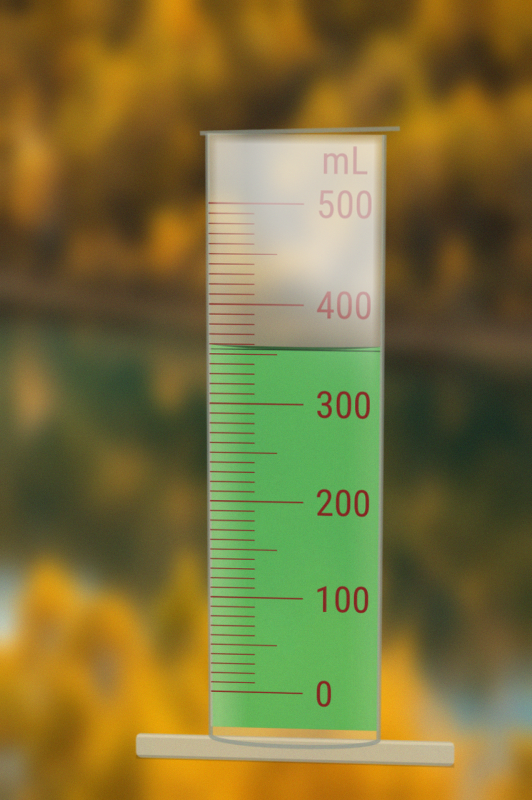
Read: 355mL
